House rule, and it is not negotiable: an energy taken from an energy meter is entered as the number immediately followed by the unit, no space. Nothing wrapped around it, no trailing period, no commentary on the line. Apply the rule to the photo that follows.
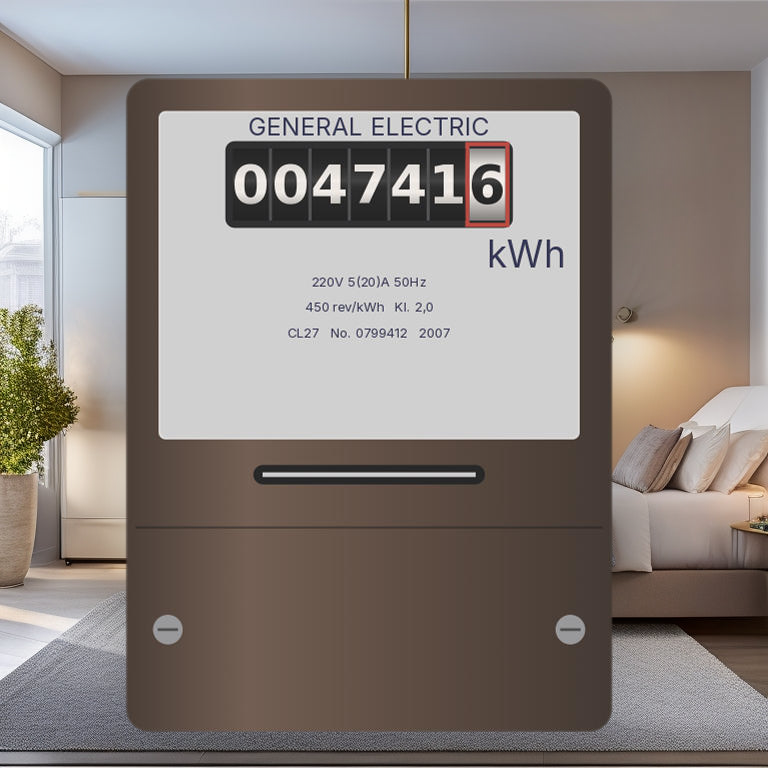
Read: 4741.6kWh
